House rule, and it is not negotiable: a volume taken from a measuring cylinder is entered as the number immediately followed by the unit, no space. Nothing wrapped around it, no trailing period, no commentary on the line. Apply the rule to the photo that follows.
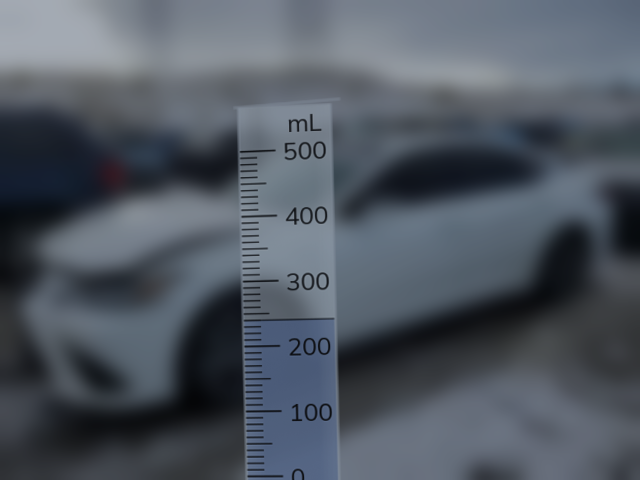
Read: 240mL
